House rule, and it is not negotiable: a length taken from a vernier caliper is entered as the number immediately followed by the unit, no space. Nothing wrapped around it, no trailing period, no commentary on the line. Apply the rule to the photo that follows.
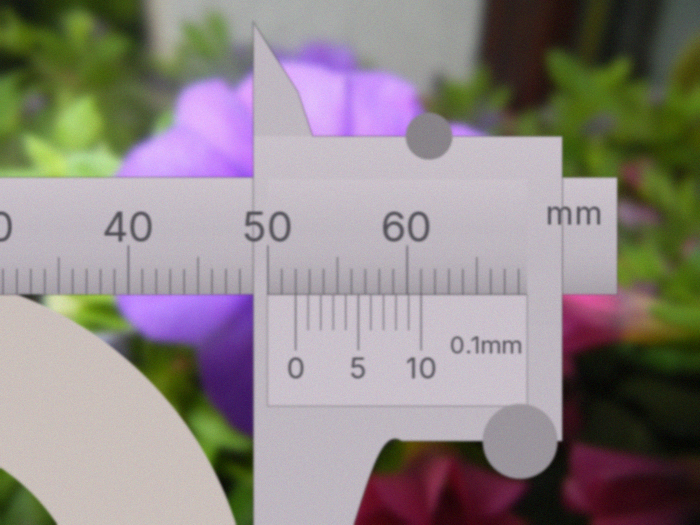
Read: 52.0mm
